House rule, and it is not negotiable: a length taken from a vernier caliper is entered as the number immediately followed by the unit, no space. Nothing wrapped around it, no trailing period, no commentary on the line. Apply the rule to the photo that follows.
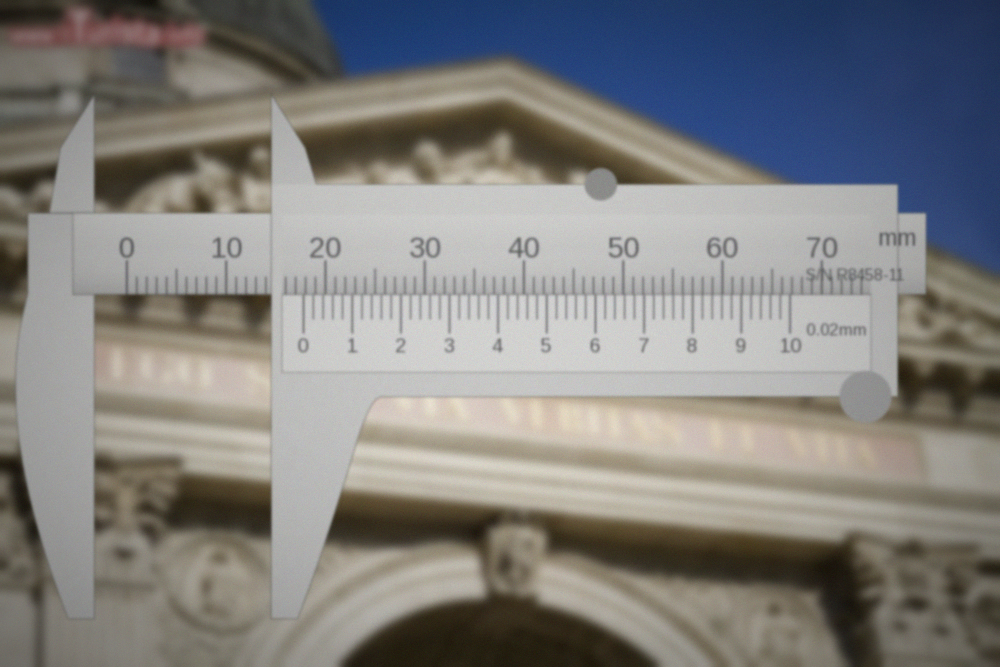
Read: 17.8mm
